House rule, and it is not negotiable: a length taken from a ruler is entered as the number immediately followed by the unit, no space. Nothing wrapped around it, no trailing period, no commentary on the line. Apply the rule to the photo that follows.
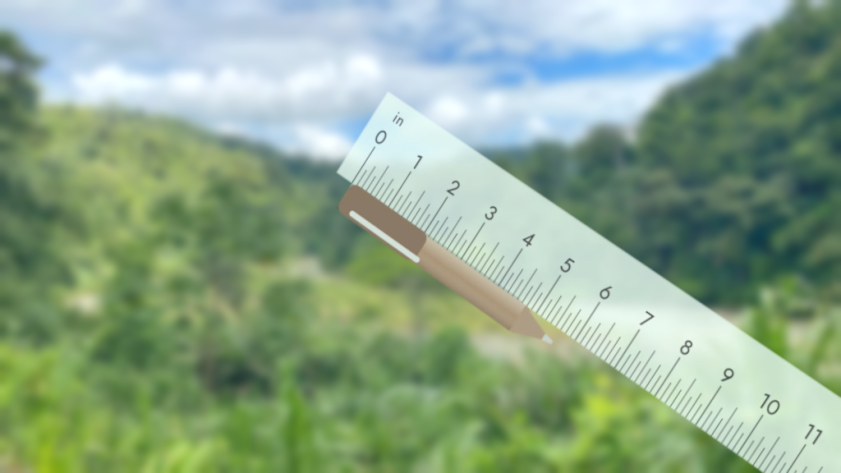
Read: 5.625in
